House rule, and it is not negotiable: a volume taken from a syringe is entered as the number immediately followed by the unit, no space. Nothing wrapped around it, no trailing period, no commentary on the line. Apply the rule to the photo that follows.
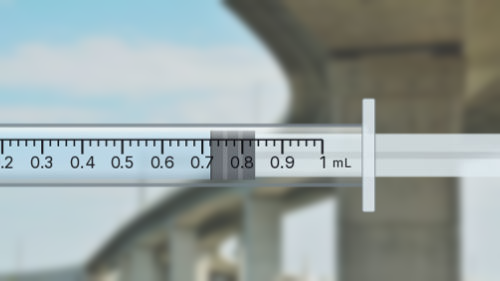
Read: 0.72mL
